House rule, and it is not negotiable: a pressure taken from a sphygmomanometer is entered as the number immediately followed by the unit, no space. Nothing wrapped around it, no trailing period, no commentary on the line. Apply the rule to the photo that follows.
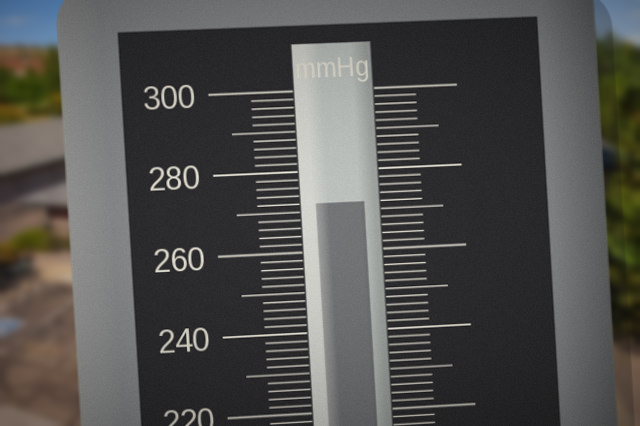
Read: 272mmHg
